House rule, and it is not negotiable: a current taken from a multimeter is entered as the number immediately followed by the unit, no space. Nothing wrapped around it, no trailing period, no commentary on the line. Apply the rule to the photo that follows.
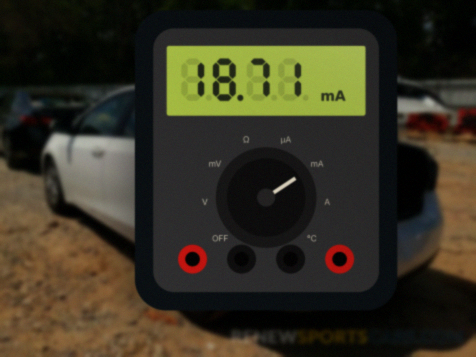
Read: 18.71mA
